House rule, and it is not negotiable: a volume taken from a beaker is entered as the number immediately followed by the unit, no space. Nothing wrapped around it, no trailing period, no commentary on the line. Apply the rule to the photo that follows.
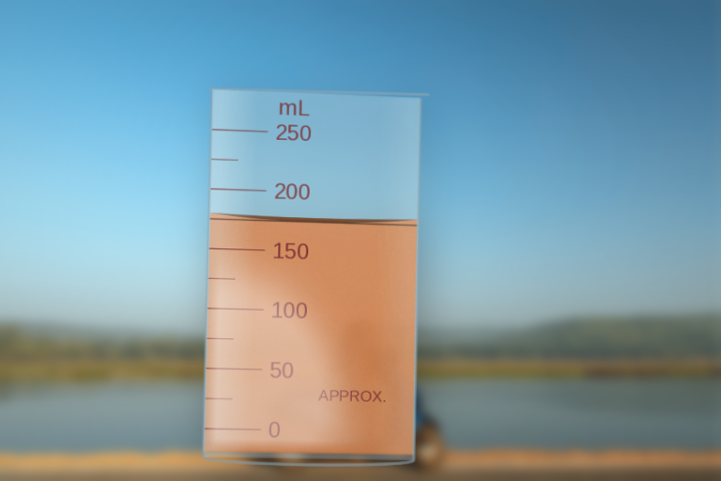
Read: 175mL
